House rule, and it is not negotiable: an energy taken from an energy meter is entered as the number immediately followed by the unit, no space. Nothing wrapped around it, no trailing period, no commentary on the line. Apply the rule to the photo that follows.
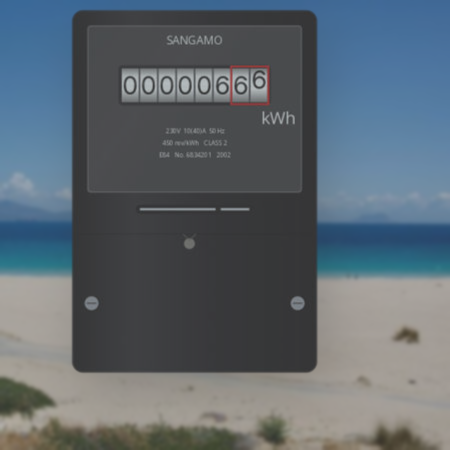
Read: 6.66kWh
